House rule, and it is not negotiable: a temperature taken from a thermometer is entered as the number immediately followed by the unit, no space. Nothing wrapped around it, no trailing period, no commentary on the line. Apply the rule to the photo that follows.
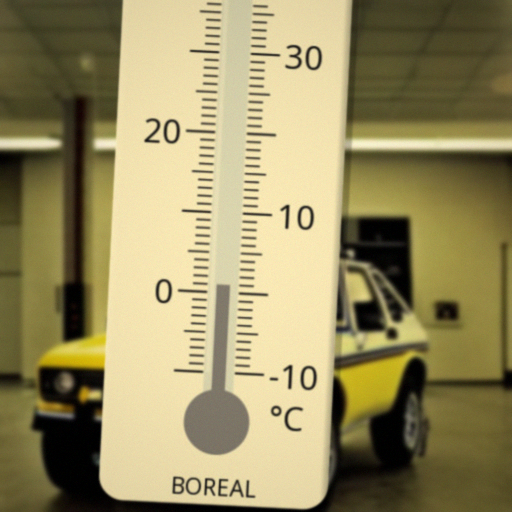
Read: 1°C
